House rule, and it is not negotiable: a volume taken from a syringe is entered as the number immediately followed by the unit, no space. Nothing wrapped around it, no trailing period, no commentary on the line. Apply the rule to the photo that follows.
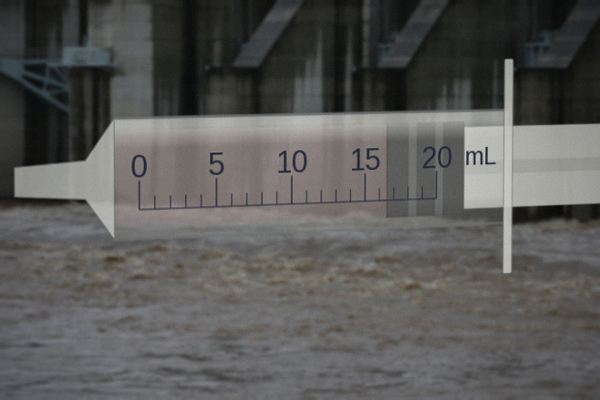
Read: 16.5mL
